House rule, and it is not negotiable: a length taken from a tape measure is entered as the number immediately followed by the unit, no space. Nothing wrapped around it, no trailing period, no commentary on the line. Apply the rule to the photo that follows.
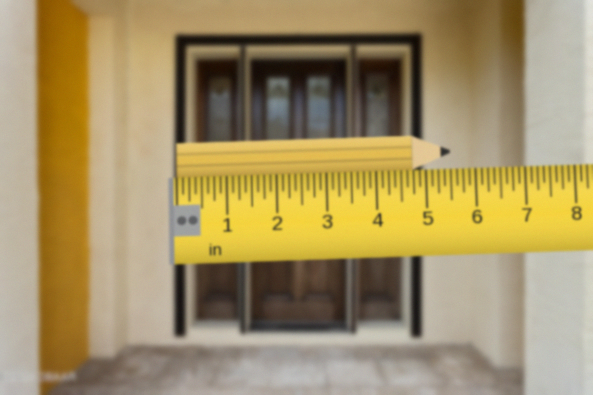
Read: 5.5in
